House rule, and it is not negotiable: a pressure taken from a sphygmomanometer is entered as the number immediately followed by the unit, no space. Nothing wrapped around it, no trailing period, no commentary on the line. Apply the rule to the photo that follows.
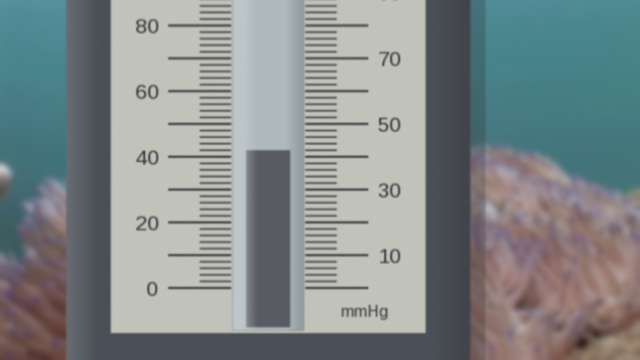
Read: 42mmHg
